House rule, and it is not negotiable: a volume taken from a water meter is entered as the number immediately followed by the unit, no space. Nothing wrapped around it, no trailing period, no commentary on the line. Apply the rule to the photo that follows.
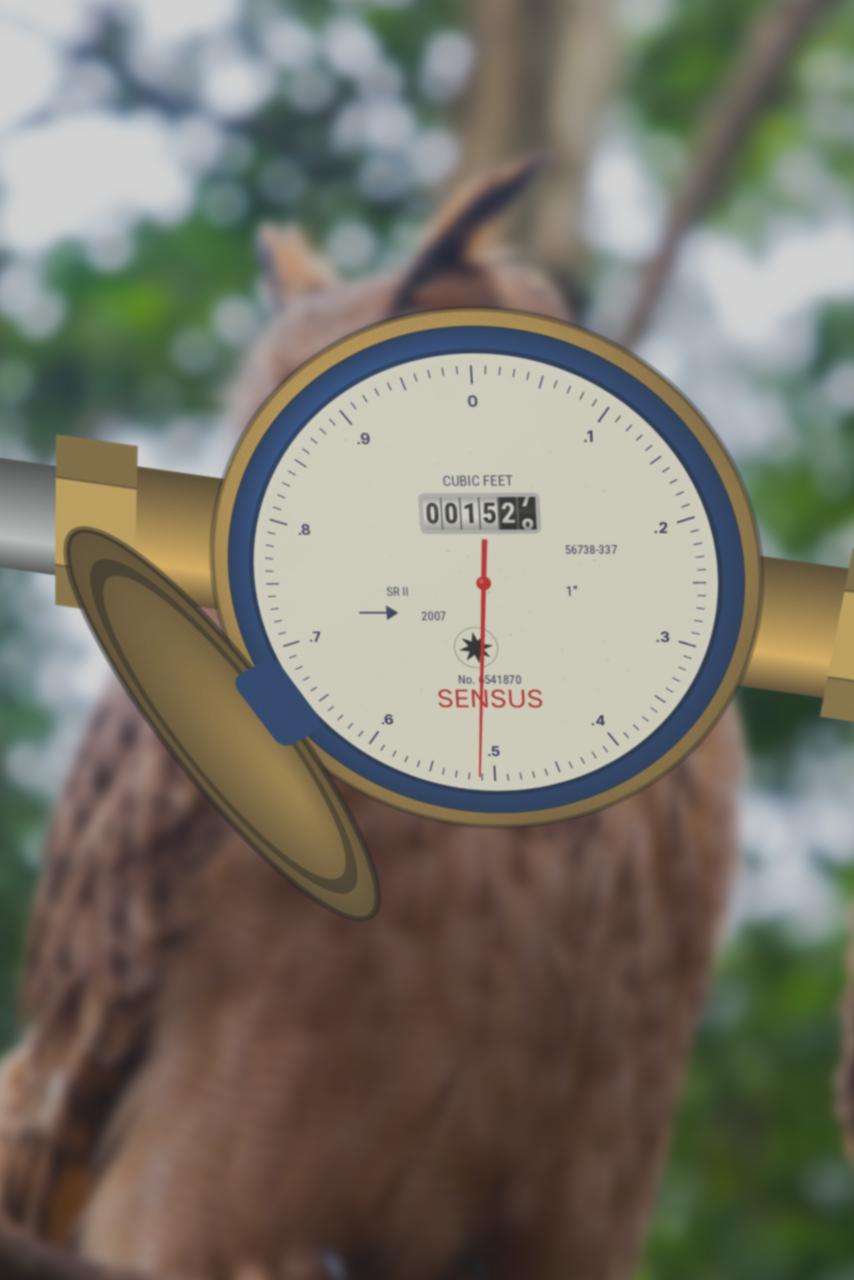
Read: 1527.51ft³
